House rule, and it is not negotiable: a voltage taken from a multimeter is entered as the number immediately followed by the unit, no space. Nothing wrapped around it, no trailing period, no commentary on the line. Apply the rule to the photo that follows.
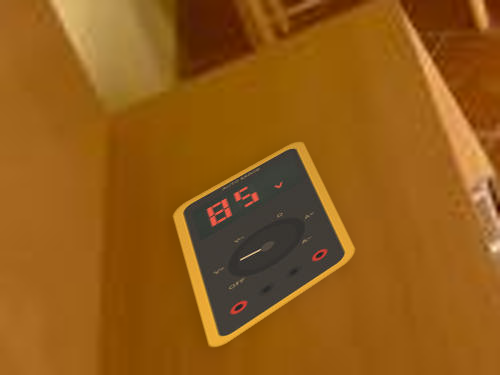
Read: 85V
